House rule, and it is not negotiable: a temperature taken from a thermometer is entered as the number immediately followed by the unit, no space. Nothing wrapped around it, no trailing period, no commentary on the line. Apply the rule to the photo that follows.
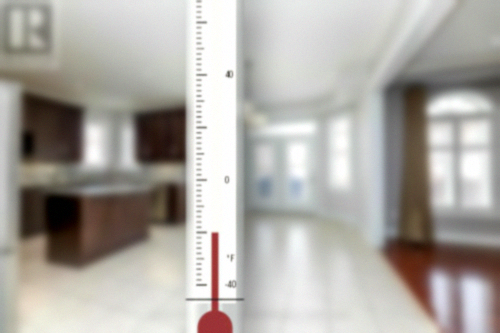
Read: -20°F
